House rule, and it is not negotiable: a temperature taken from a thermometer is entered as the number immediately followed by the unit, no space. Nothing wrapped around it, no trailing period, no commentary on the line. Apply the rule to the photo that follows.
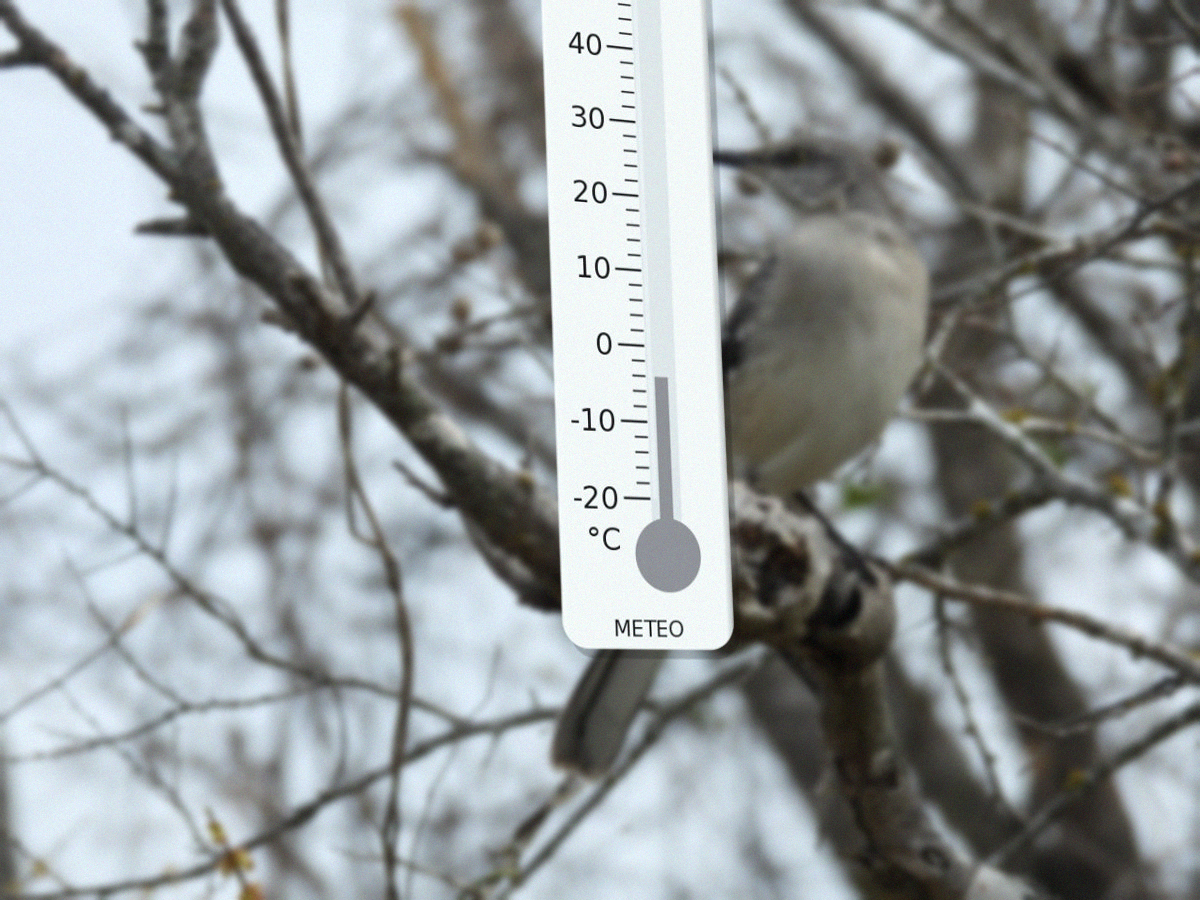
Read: -4°C
